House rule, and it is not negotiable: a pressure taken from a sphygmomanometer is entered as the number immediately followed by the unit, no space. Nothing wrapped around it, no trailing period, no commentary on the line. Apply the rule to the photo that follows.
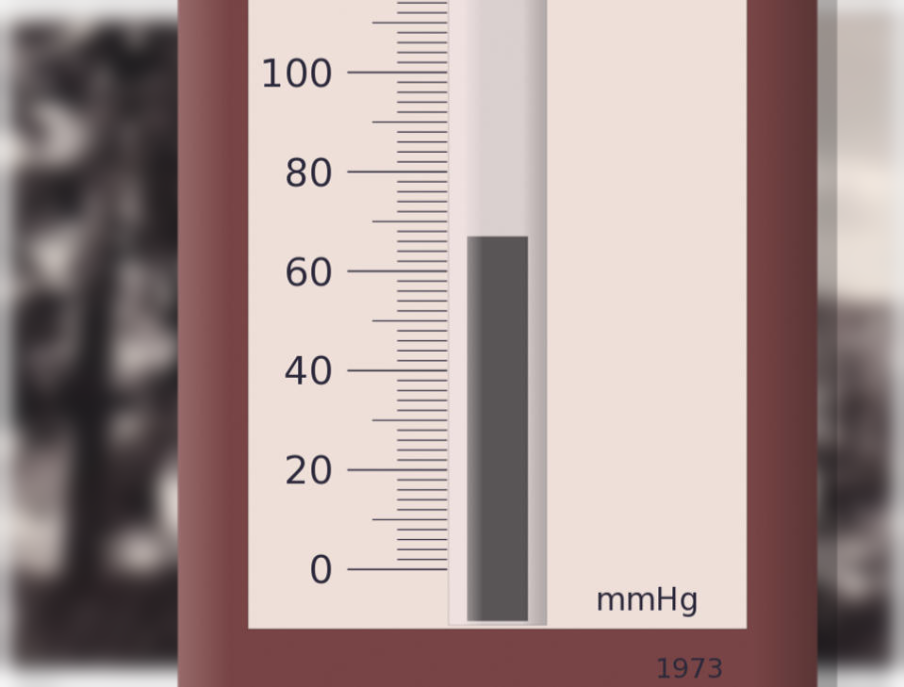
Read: 67mmHg
